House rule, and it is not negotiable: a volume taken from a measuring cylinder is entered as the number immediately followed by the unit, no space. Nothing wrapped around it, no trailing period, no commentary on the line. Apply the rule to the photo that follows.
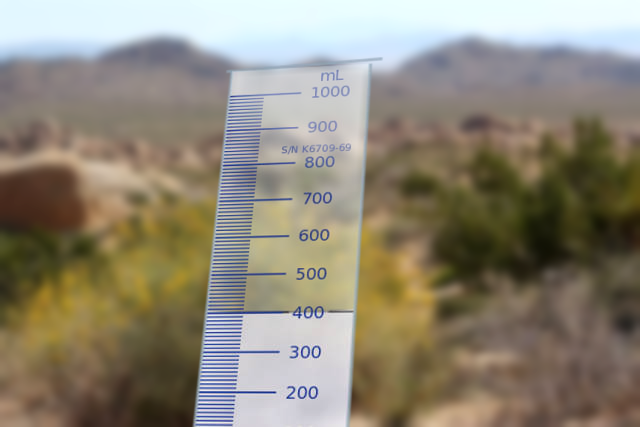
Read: 400mL
